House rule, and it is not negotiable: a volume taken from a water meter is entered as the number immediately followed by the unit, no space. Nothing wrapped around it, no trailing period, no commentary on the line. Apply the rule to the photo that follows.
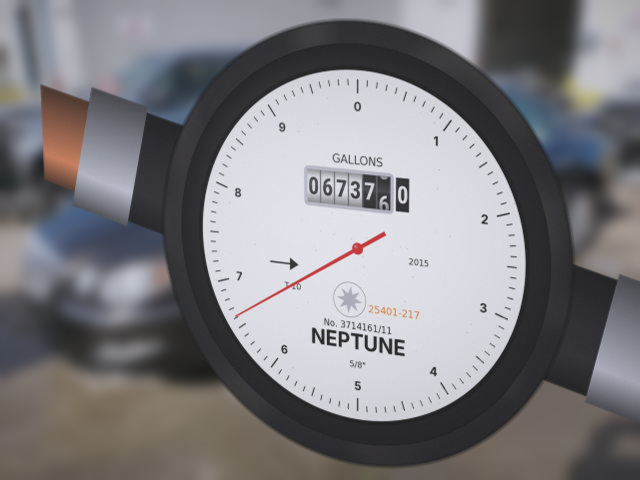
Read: 673756.6gal
